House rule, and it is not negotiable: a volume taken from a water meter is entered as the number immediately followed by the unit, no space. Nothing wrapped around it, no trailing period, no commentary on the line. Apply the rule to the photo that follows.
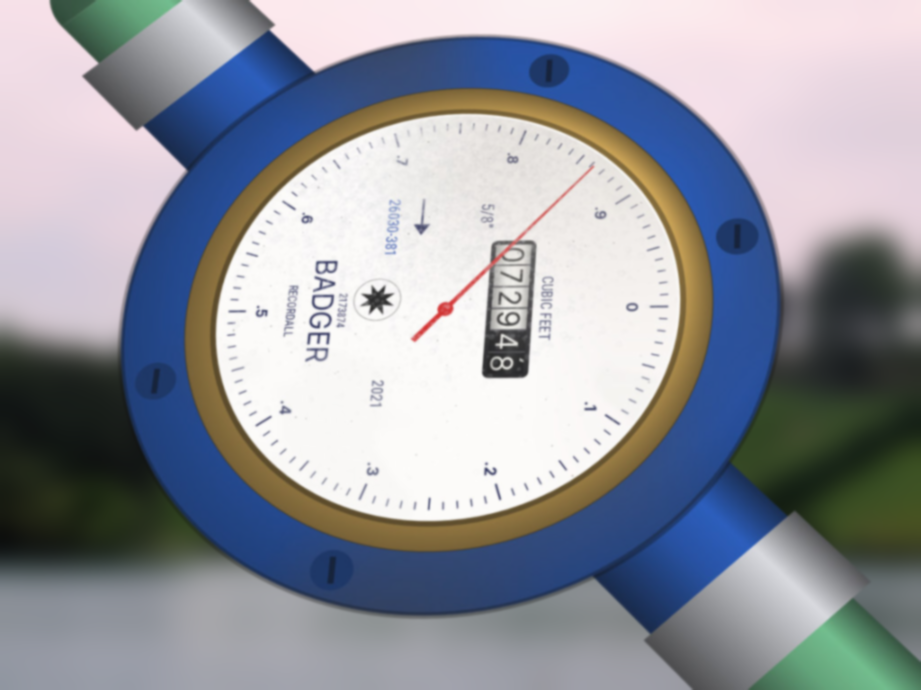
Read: 72947.86ft³
